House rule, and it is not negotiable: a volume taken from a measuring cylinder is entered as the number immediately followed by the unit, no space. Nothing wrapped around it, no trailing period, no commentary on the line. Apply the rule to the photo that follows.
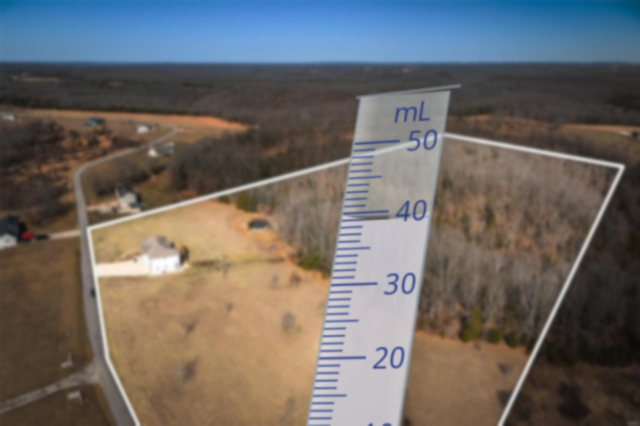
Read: 39mL
